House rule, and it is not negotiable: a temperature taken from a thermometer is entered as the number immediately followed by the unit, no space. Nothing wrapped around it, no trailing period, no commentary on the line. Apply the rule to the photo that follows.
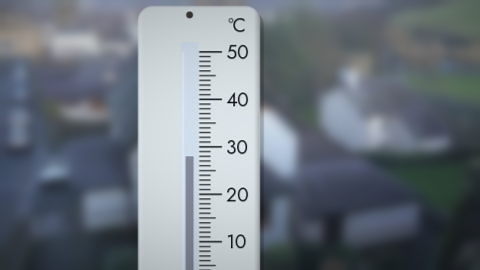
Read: 28°C
